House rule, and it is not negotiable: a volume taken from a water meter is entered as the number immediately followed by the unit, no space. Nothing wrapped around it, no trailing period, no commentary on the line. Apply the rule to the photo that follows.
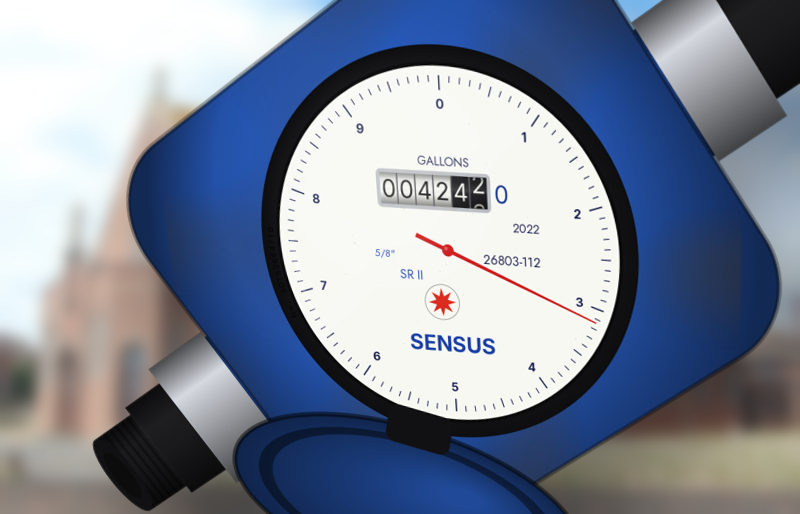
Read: 42423.1gal
